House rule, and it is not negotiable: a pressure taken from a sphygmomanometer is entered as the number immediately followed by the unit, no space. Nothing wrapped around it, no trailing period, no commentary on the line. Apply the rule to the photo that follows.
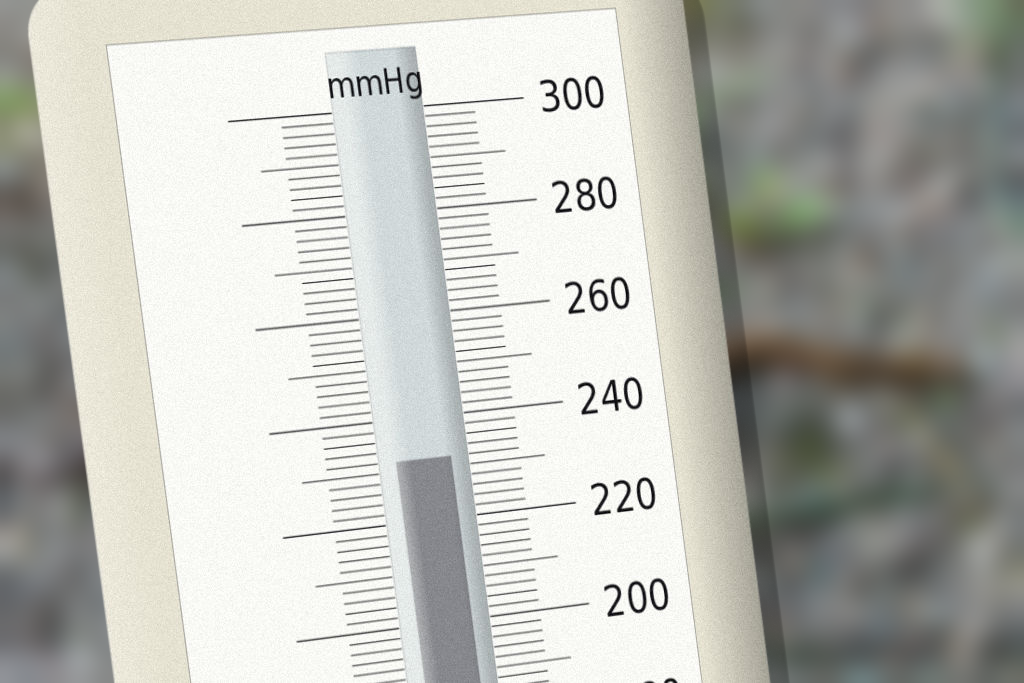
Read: 232mmHg
